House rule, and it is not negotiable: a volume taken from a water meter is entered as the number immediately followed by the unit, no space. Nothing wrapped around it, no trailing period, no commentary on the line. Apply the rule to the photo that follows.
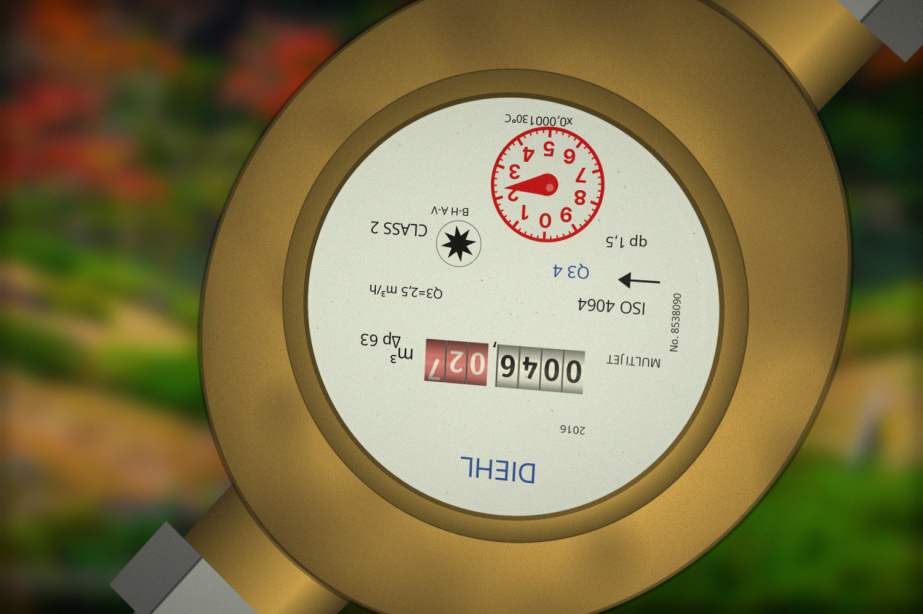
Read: 46.0272m³
